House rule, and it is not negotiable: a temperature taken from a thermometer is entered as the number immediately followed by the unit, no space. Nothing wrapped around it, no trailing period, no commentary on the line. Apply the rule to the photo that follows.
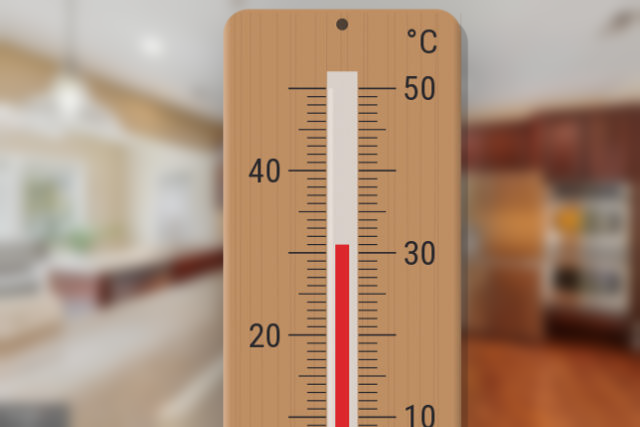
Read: 31°C
